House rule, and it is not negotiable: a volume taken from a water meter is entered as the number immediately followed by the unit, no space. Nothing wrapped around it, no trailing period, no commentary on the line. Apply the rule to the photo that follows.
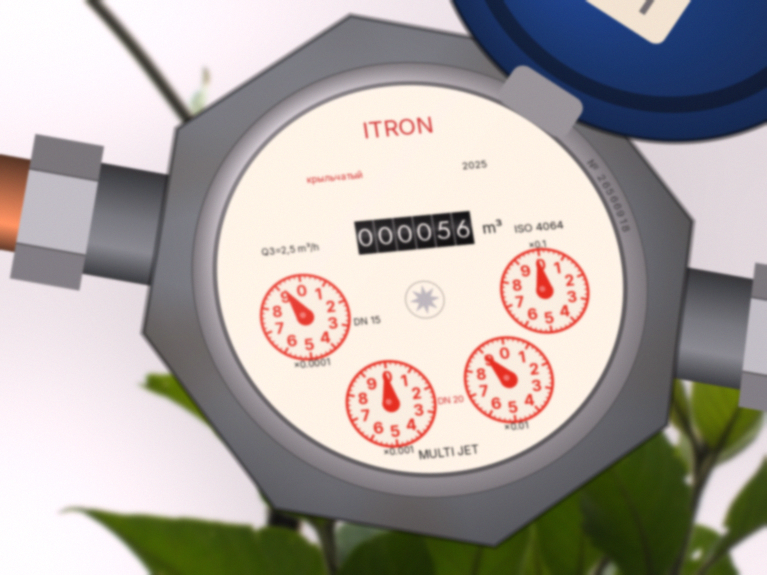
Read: 55.9899m³
